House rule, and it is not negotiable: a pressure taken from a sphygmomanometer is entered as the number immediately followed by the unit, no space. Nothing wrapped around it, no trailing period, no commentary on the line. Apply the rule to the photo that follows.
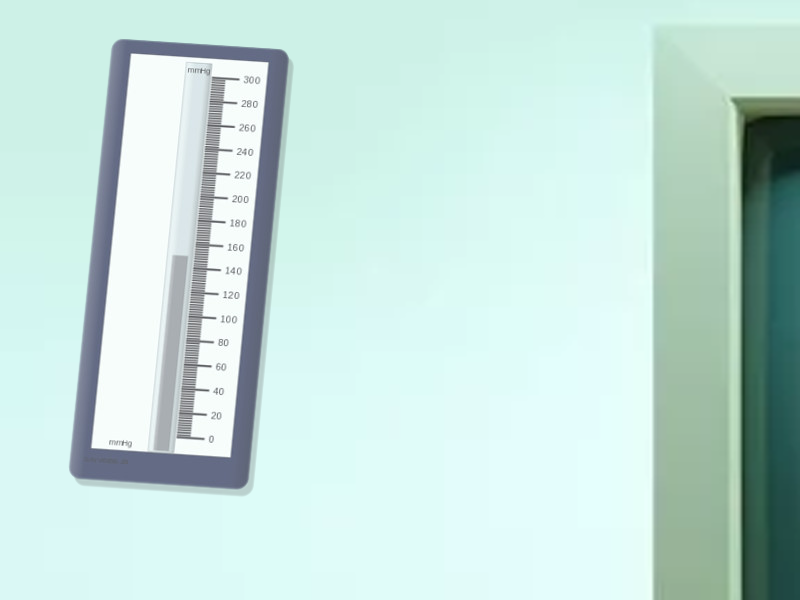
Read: 150mmHg
